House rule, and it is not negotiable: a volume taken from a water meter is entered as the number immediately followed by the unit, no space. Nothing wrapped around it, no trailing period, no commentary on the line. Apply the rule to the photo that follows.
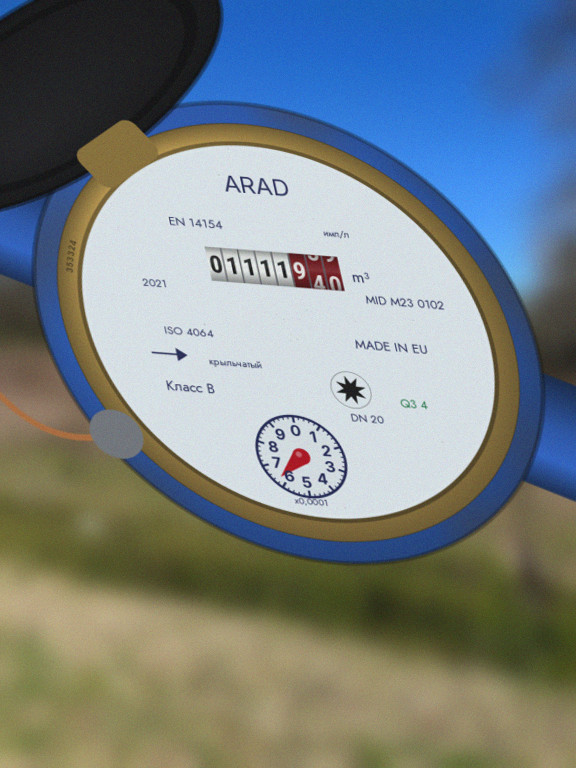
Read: 1111.9396m³
